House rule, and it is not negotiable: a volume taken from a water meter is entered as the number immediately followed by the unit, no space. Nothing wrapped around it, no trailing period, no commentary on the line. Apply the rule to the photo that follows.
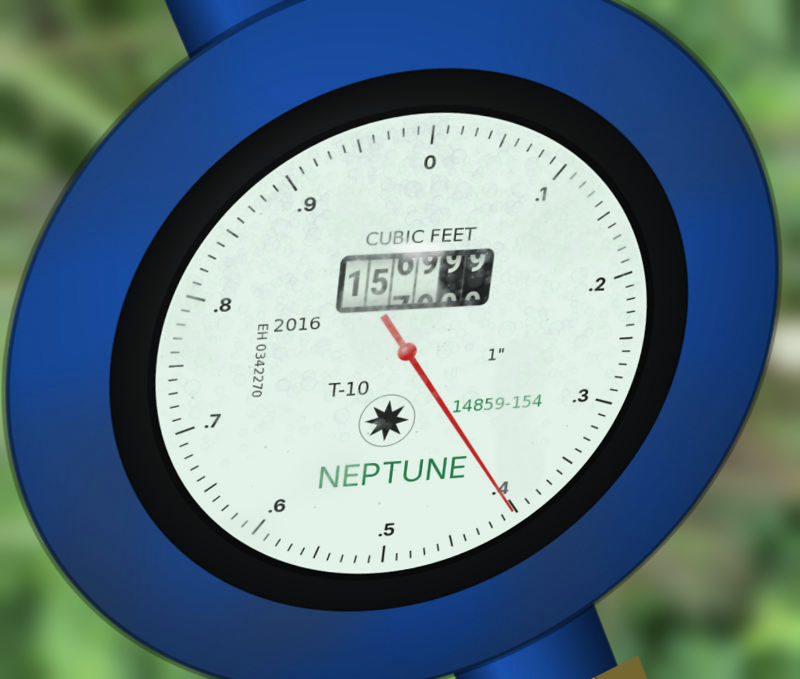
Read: 156999.40ft³
